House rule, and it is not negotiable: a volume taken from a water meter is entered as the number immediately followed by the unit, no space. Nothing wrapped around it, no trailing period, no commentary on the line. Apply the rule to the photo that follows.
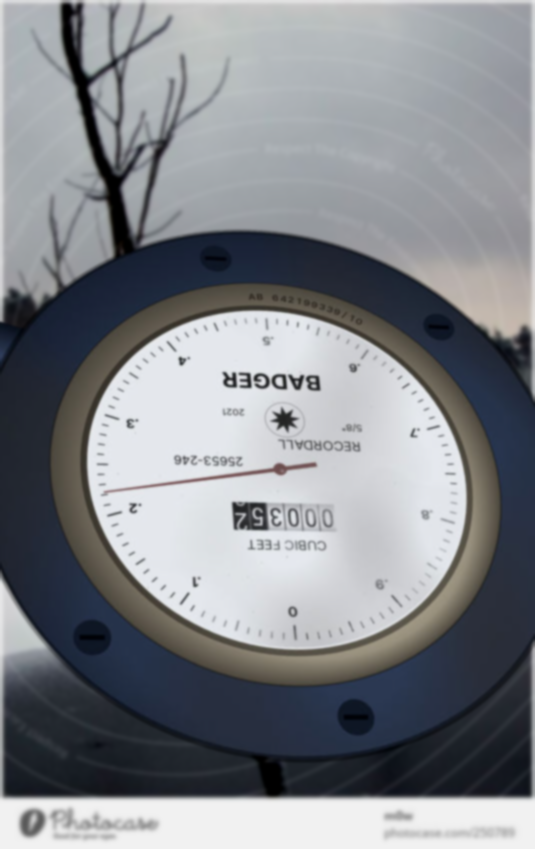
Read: 352.22ft³
